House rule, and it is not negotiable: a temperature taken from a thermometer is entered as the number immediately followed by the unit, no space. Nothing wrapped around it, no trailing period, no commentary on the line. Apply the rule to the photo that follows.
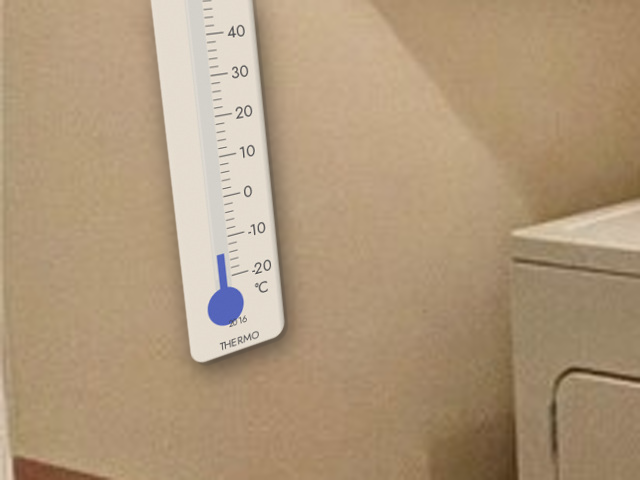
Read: -14°C
